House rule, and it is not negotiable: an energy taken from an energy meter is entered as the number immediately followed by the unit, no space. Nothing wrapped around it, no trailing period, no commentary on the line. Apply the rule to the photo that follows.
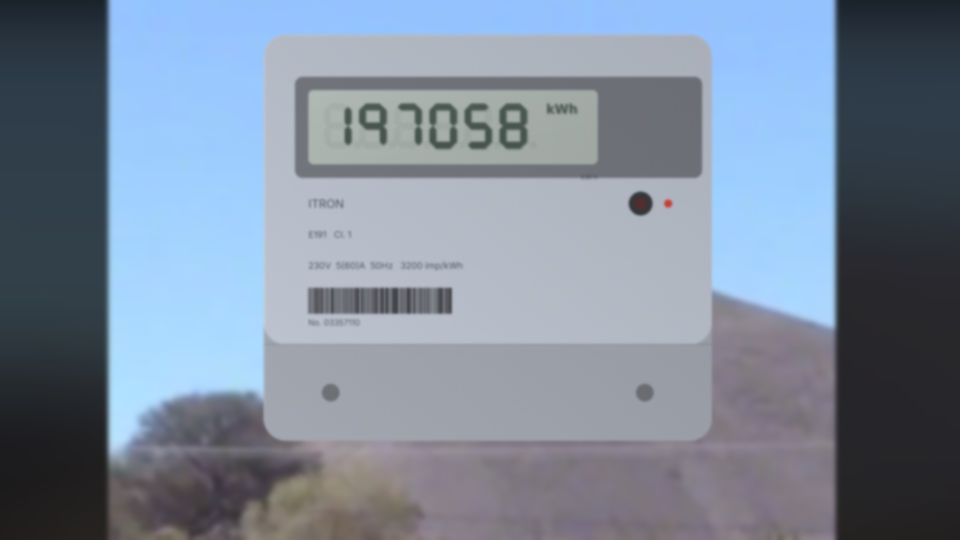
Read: 197058kWh
